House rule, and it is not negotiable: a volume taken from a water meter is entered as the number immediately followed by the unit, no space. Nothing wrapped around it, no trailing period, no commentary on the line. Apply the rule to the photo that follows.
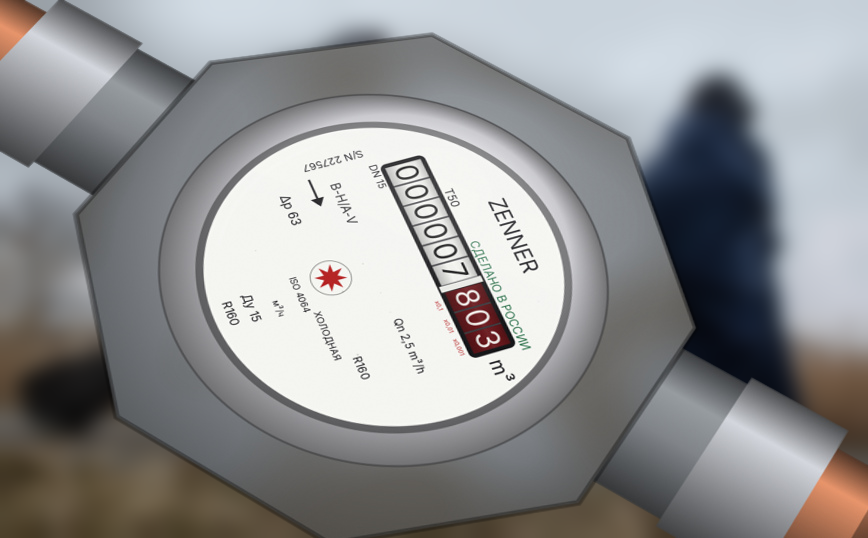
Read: 7.803m³
